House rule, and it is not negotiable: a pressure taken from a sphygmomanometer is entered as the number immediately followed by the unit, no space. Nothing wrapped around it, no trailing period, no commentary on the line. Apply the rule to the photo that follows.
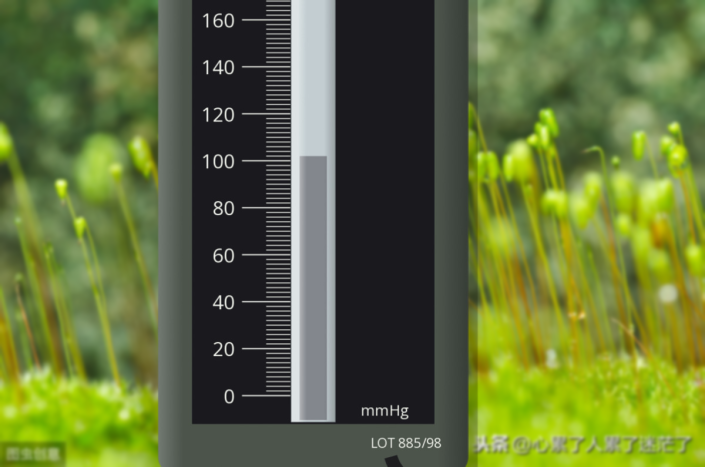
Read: 102mmHg
